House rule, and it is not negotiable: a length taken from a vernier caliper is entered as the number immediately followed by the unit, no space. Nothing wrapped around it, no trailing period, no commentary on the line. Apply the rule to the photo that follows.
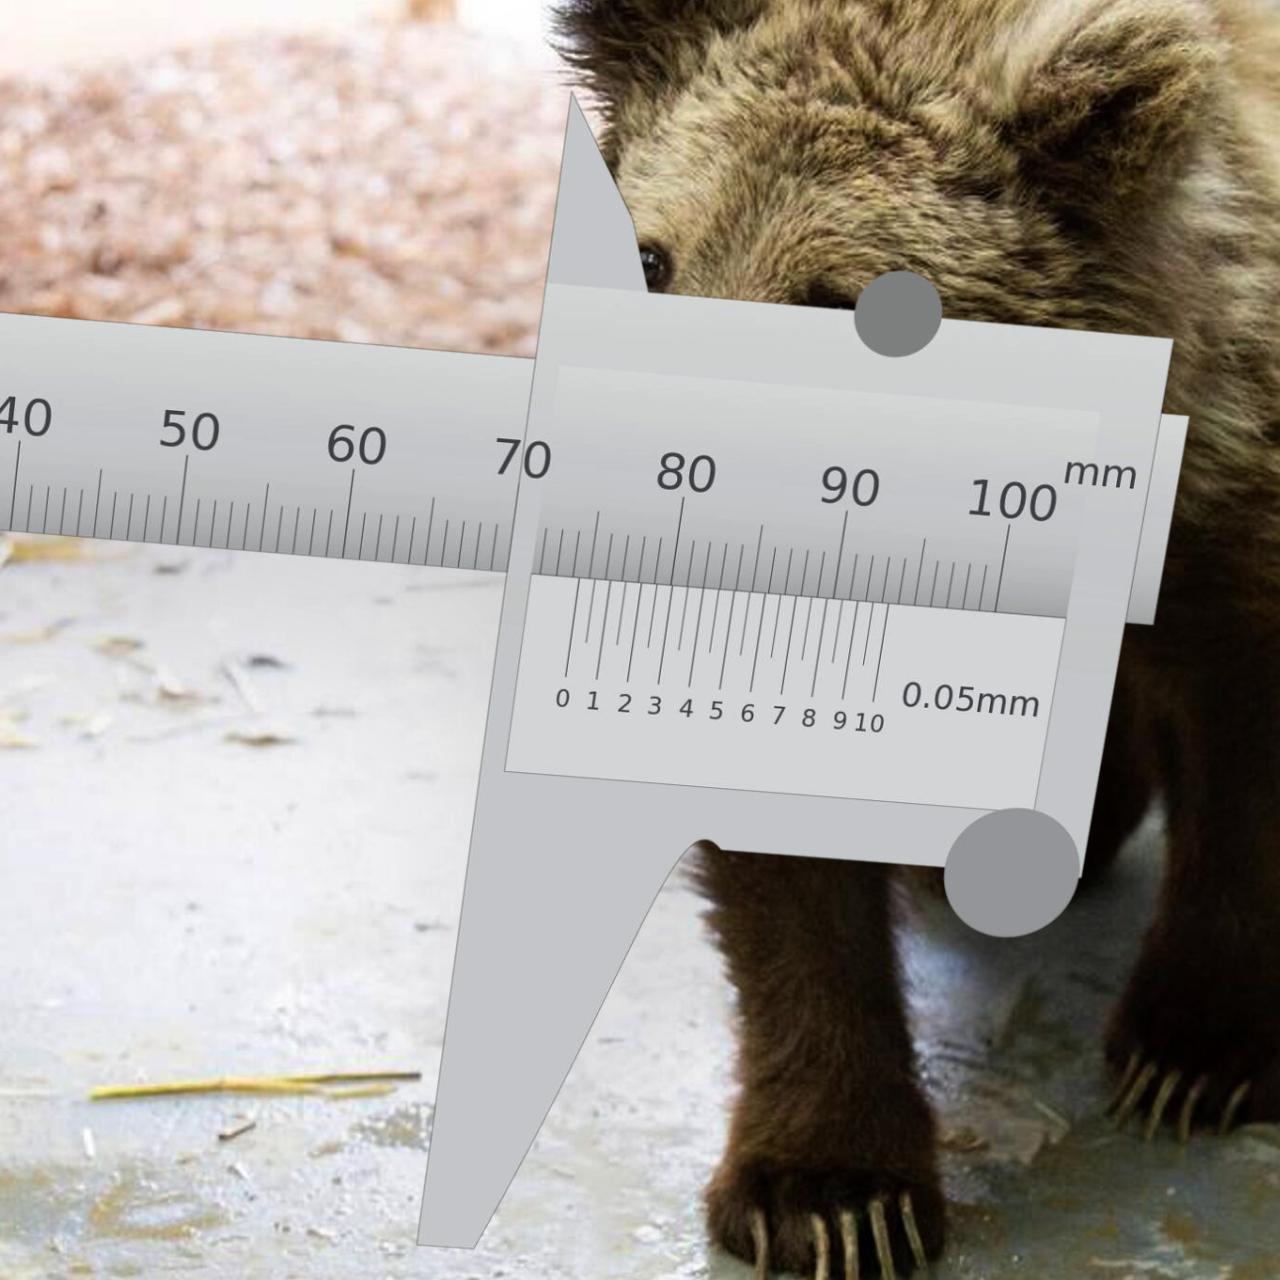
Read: 74.4mm
